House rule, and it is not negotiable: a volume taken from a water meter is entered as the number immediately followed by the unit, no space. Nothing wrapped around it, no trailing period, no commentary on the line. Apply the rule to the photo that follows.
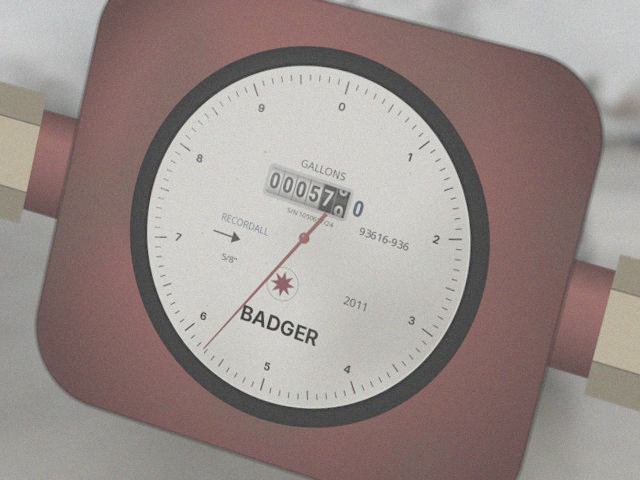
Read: 5785.7gal
